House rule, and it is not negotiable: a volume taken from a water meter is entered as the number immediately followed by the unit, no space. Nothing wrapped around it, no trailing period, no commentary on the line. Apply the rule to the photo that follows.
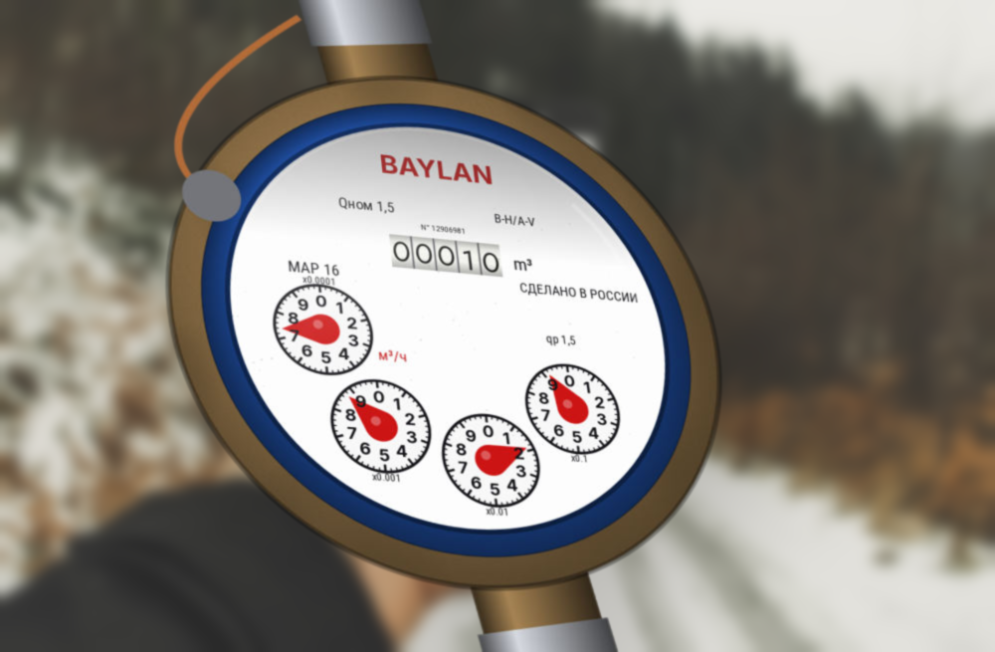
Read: 9.9187m³
